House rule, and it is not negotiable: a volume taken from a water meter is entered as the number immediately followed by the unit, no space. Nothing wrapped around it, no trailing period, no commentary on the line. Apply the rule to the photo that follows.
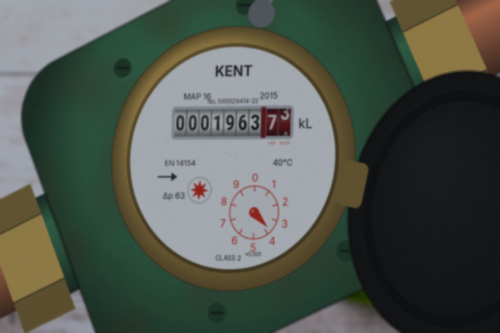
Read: 1963.733kL
